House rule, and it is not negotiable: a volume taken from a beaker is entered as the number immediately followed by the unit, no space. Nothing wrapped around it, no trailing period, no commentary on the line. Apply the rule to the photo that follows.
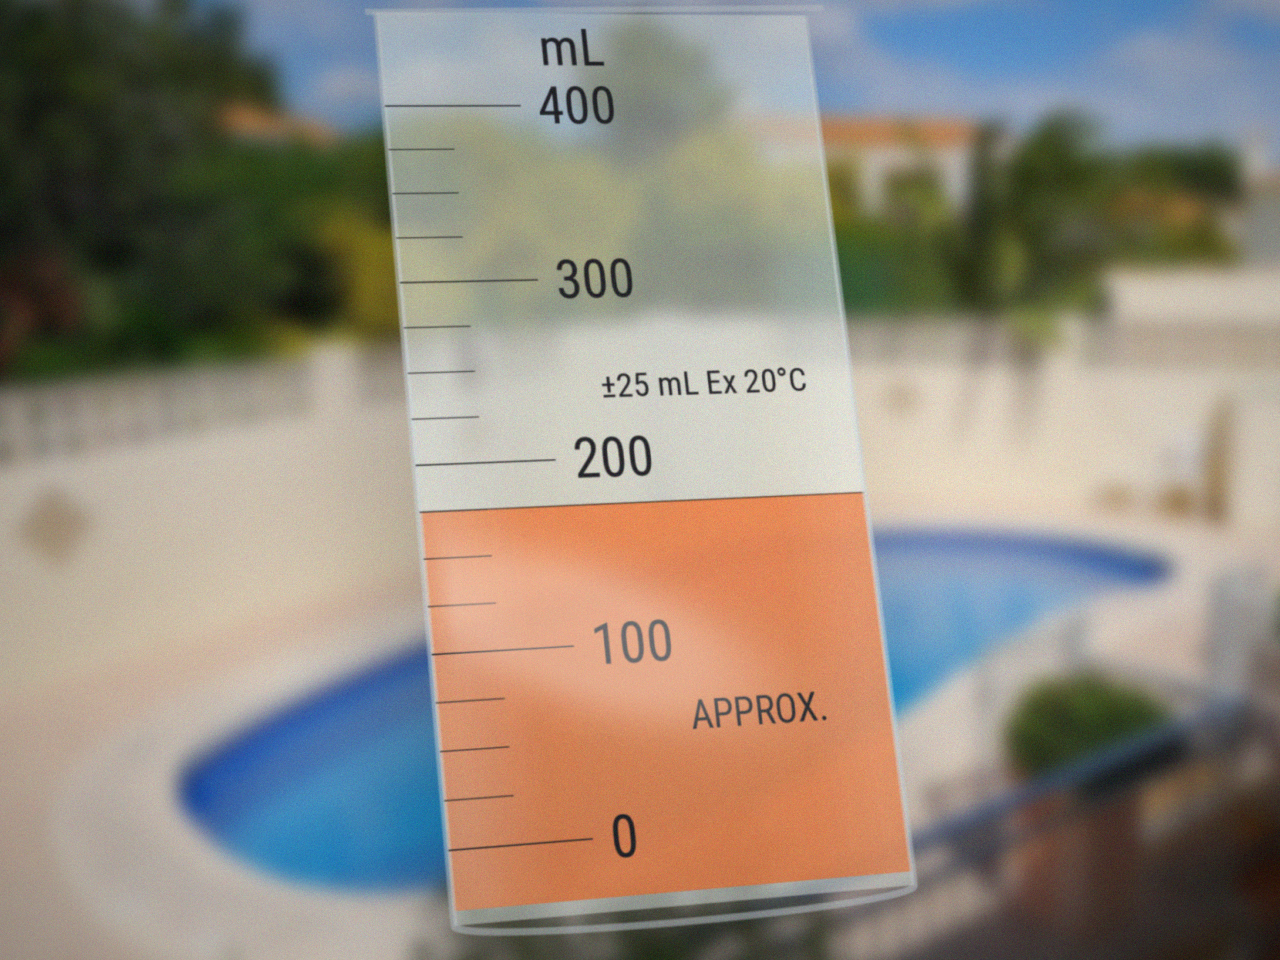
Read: 175mL
